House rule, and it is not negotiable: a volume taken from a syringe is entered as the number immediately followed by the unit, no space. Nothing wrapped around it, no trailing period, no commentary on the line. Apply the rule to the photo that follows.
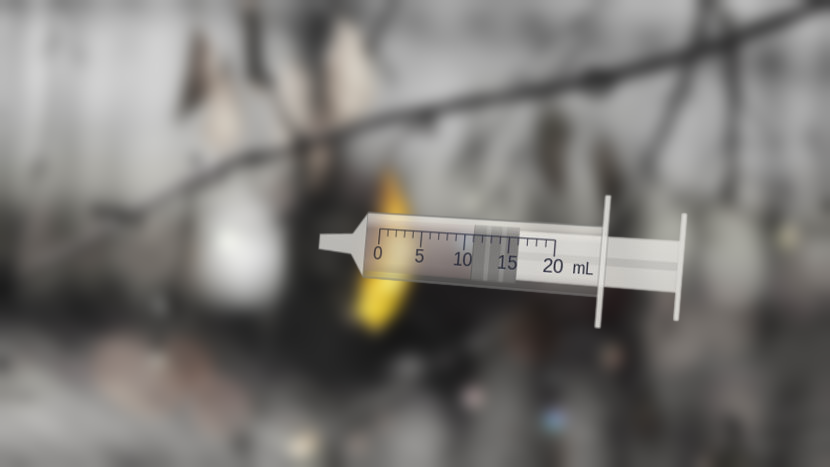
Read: 11mL
